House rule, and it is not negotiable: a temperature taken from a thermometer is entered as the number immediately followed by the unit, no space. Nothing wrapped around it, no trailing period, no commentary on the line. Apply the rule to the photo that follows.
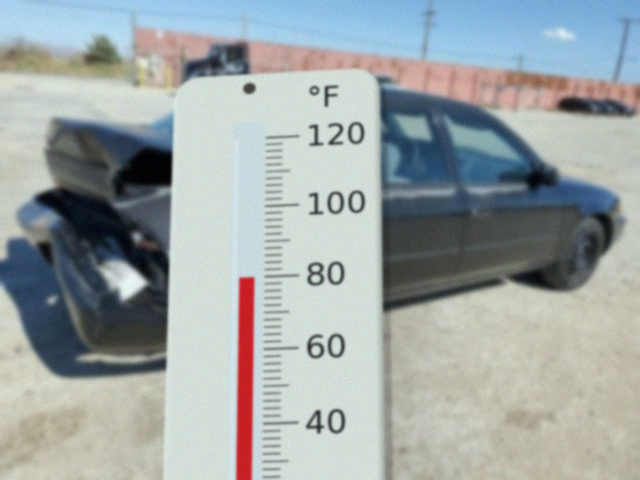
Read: 80°F
